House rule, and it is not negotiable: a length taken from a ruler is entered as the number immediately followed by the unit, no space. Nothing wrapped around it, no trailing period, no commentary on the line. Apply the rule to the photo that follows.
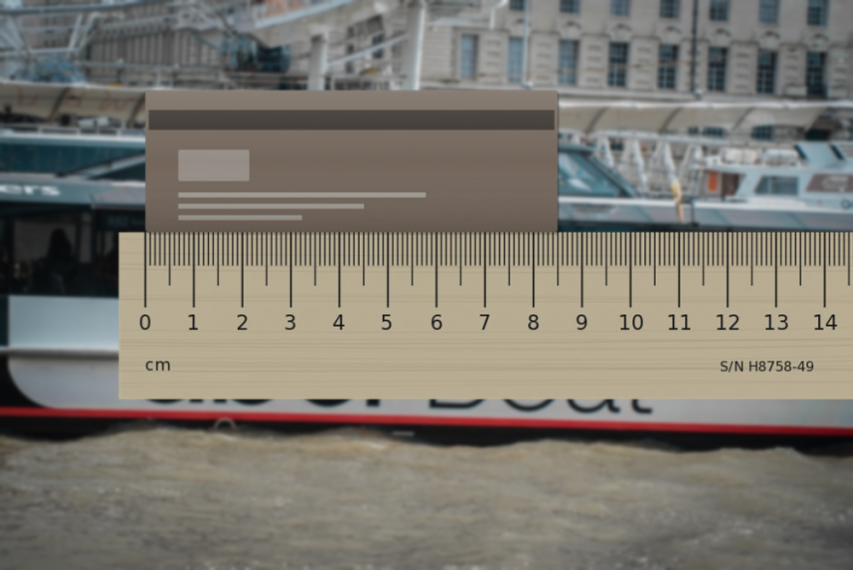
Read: 8.5cm
